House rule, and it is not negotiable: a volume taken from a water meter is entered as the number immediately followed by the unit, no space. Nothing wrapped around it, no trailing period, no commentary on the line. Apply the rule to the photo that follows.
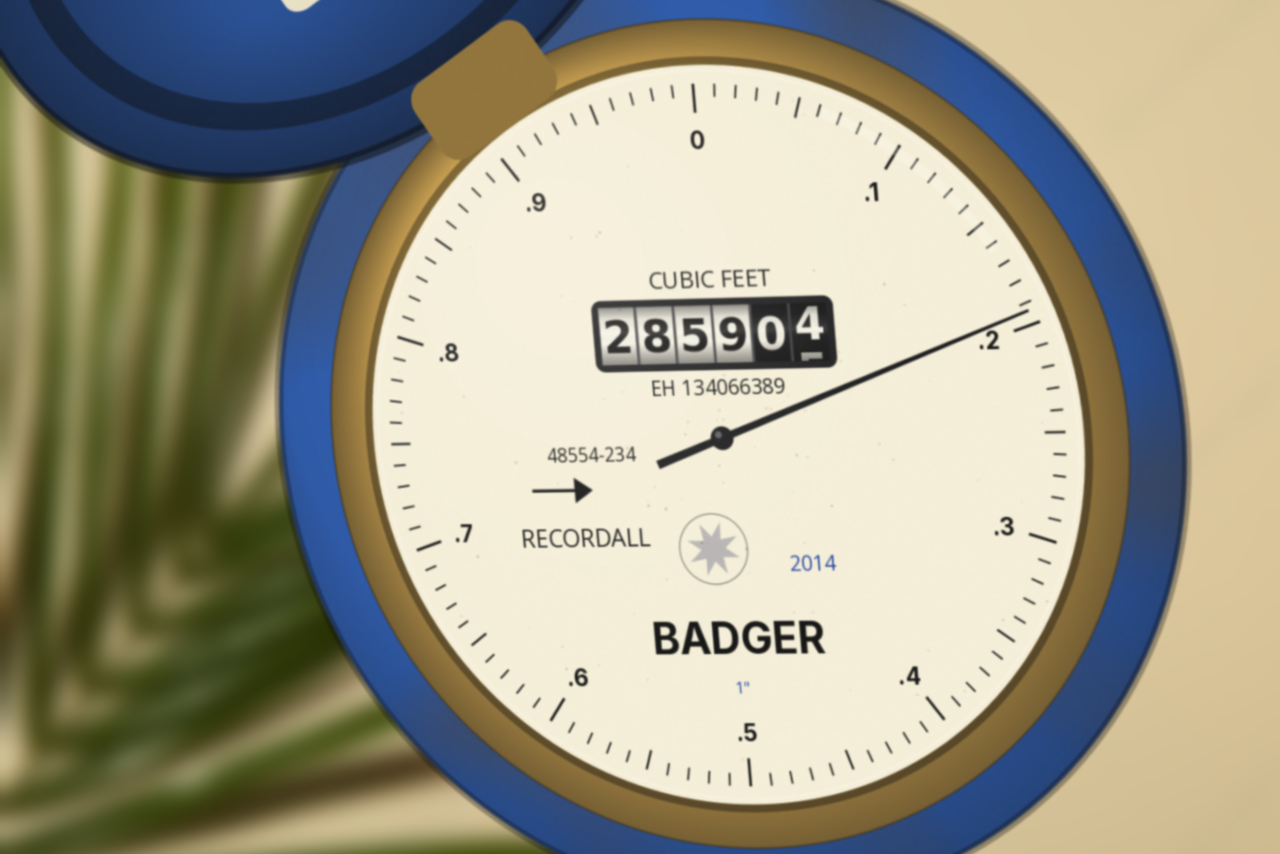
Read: 285904.19ft³
